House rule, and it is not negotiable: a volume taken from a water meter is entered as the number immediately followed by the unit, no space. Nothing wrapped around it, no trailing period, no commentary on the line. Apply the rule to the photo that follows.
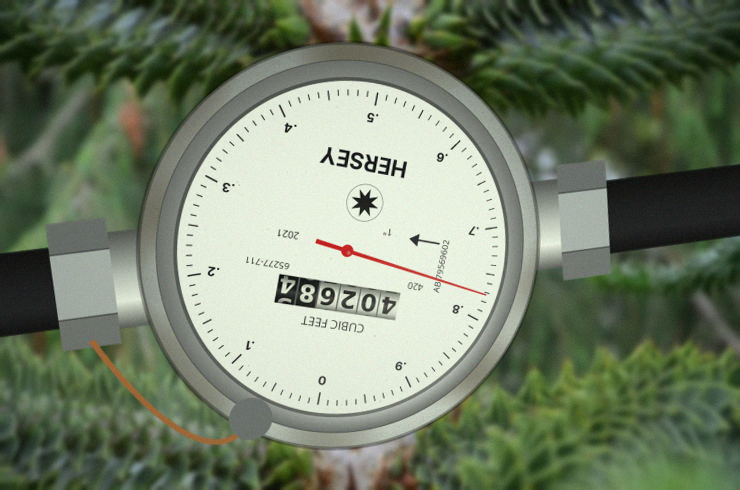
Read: 402683.77ft³
